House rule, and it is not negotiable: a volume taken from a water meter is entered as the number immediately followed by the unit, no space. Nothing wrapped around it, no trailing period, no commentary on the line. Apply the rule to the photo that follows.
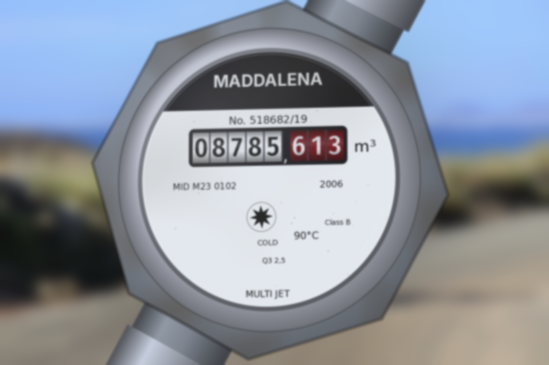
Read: 8785.613m³
